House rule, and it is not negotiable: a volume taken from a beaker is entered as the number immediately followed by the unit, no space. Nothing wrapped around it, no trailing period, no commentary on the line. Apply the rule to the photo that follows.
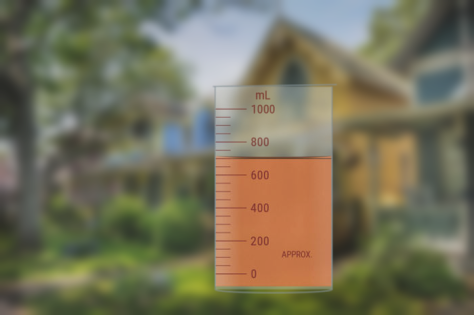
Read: 700mL
